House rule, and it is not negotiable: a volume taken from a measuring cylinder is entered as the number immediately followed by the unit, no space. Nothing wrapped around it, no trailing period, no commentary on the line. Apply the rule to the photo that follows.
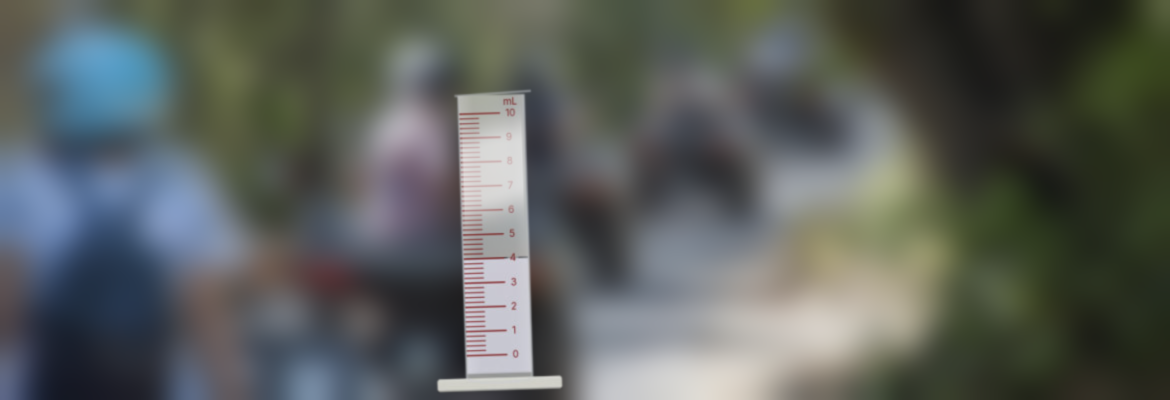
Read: 4mL
